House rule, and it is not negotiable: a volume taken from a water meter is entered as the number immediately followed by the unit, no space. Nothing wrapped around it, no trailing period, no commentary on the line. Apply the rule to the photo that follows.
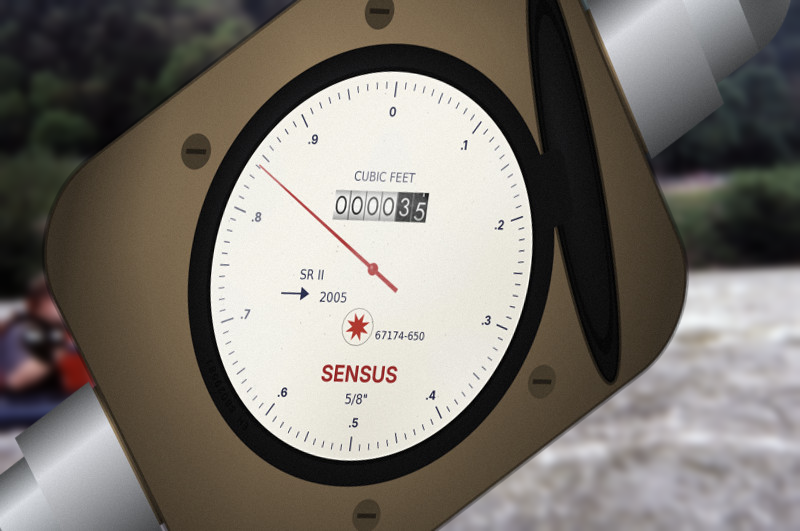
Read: 34.84ft³
